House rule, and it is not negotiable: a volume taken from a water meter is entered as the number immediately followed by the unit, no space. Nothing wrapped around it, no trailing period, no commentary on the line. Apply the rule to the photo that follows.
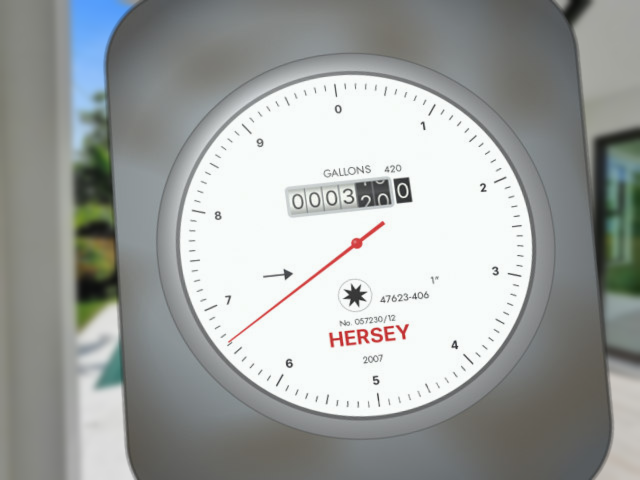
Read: 3196.6gal
